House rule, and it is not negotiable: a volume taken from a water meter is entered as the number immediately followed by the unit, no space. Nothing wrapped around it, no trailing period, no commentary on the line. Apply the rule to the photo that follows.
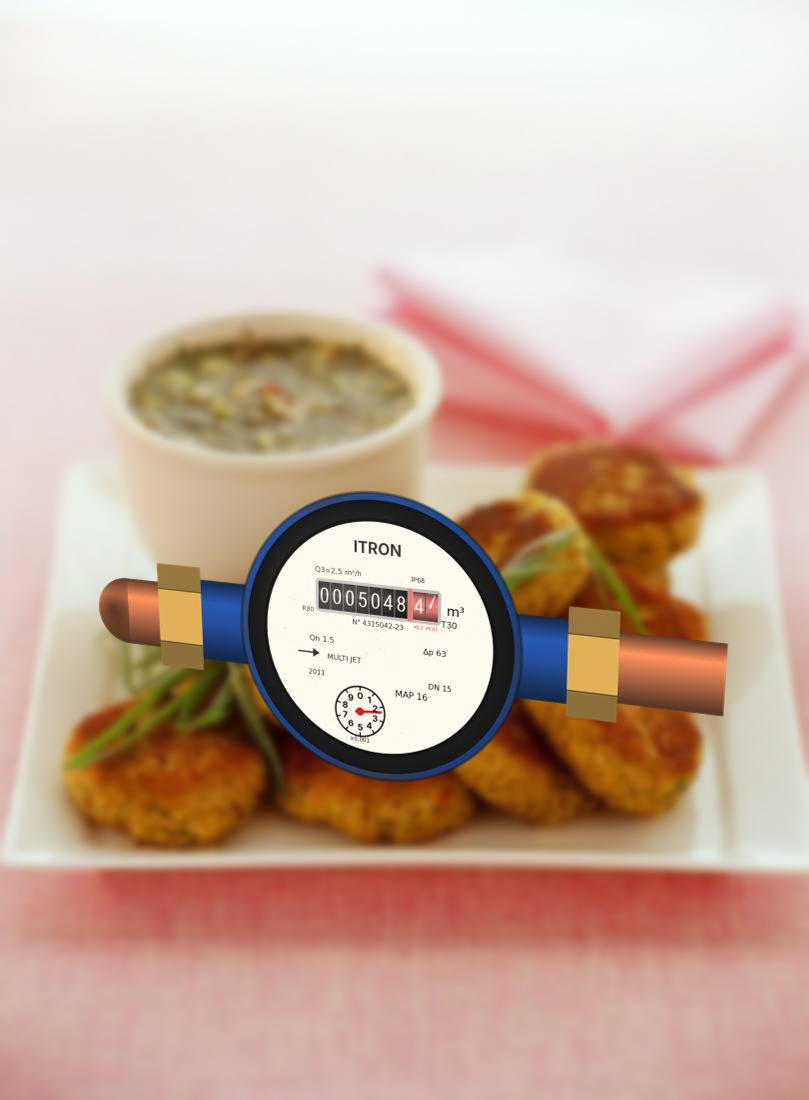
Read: 5048.472m³
